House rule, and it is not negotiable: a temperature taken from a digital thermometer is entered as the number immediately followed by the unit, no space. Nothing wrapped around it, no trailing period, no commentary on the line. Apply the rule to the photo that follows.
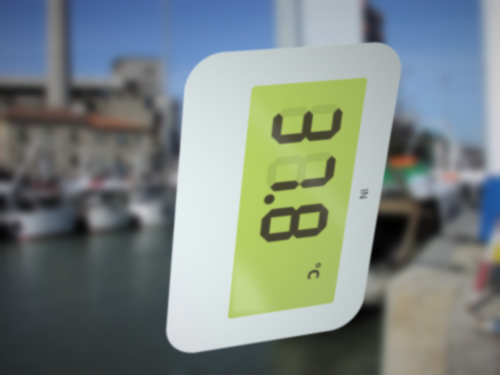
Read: 37.8°C
